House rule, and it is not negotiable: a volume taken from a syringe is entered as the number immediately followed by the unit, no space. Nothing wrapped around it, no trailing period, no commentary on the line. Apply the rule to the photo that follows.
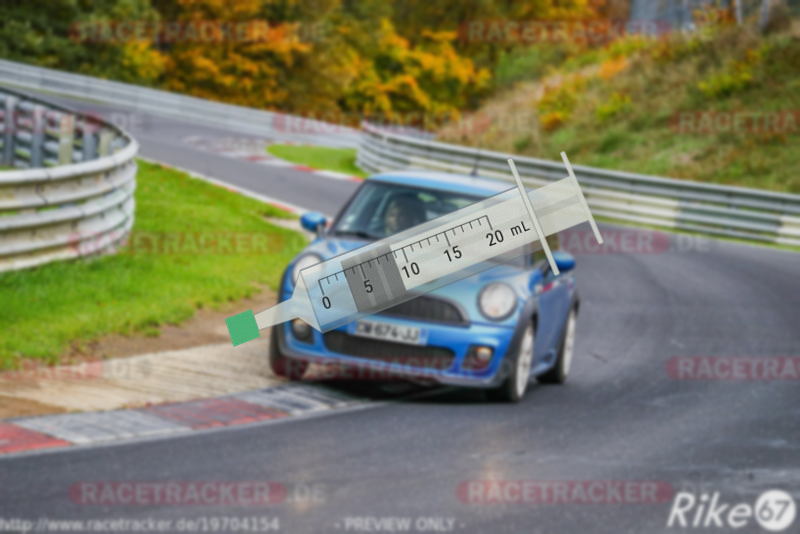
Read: 3mL
